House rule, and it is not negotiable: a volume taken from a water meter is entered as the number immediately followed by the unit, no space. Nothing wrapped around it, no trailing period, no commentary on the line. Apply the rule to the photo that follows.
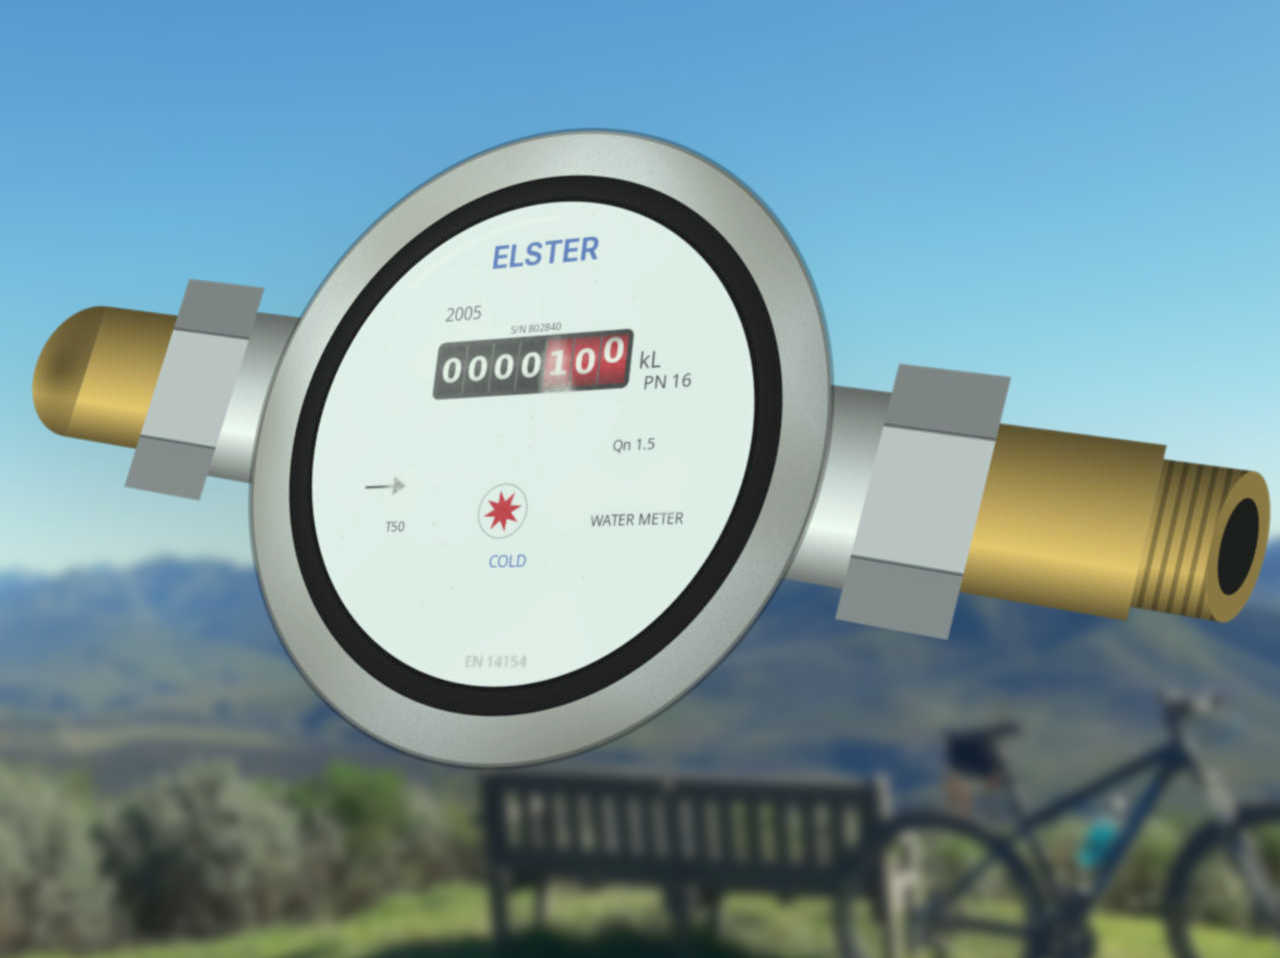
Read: 0.100kL
